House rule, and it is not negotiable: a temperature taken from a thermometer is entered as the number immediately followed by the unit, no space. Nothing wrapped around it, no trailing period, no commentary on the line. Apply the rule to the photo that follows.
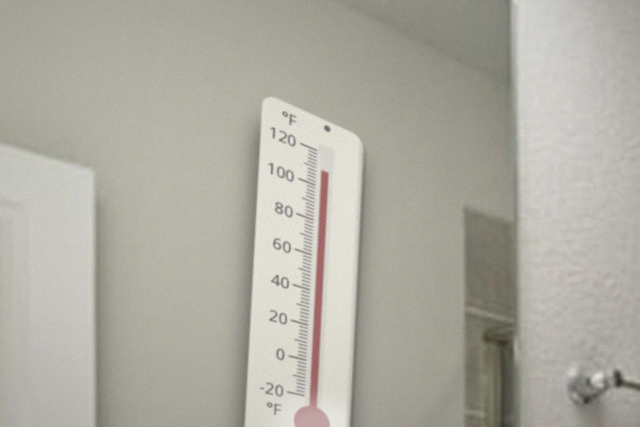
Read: 110°F
